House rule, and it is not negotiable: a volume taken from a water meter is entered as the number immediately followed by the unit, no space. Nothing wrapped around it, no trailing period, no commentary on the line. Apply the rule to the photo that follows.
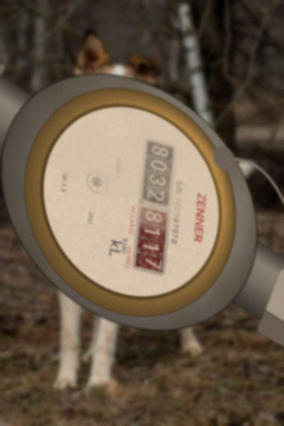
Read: 8032.8117kL
